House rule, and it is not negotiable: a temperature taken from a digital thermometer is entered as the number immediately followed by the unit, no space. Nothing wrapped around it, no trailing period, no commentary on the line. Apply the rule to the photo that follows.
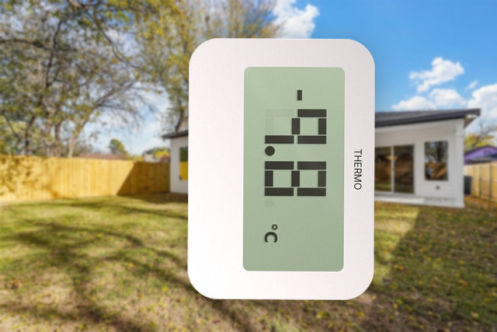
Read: -9.8°C
